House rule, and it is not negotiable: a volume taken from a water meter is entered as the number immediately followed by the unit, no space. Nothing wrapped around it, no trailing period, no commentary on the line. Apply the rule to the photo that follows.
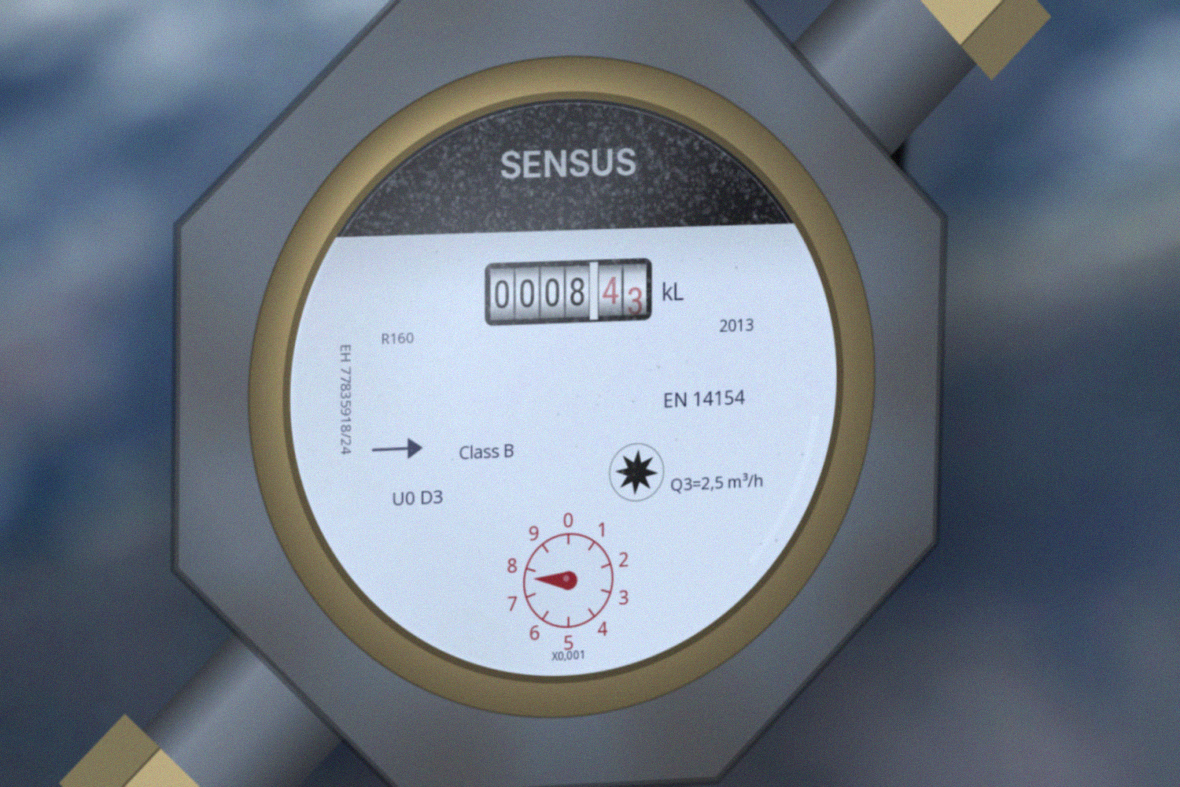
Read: 8.427kL
